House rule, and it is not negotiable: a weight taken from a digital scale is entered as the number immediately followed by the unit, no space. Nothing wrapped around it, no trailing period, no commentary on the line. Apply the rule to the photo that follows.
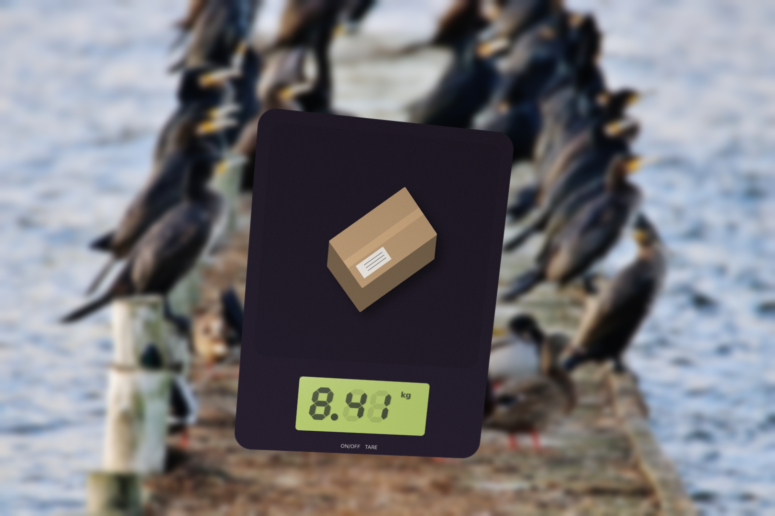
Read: 8.41kg
